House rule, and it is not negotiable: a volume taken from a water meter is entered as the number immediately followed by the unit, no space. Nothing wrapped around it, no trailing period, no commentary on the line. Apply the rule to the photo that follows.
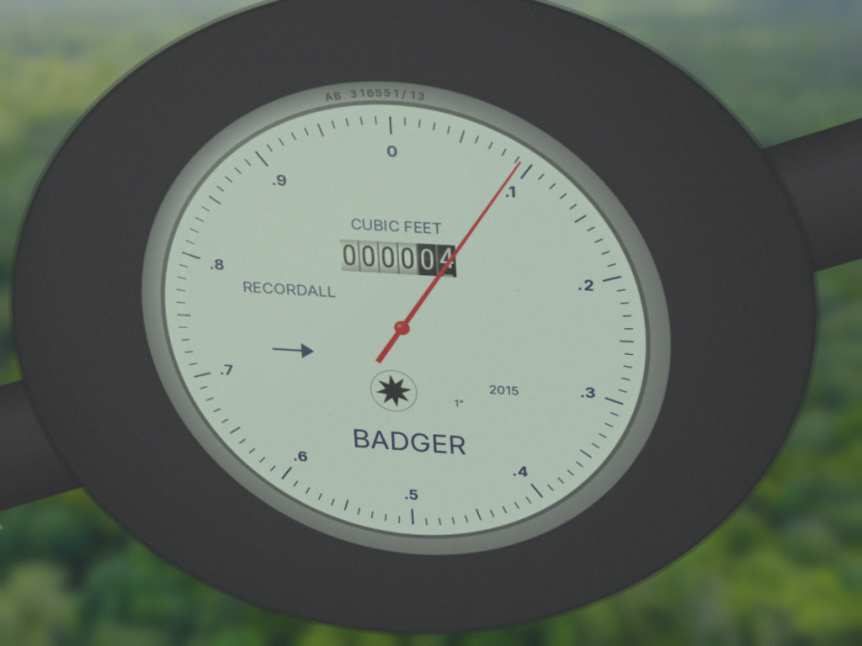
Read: 4.09ft³
